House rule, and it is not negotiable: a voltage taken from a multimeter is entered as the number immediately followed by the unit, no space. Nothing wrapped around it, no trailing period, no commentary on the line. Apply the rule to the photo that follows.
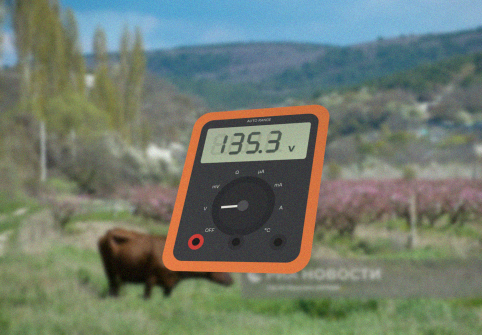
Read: 135.3V
